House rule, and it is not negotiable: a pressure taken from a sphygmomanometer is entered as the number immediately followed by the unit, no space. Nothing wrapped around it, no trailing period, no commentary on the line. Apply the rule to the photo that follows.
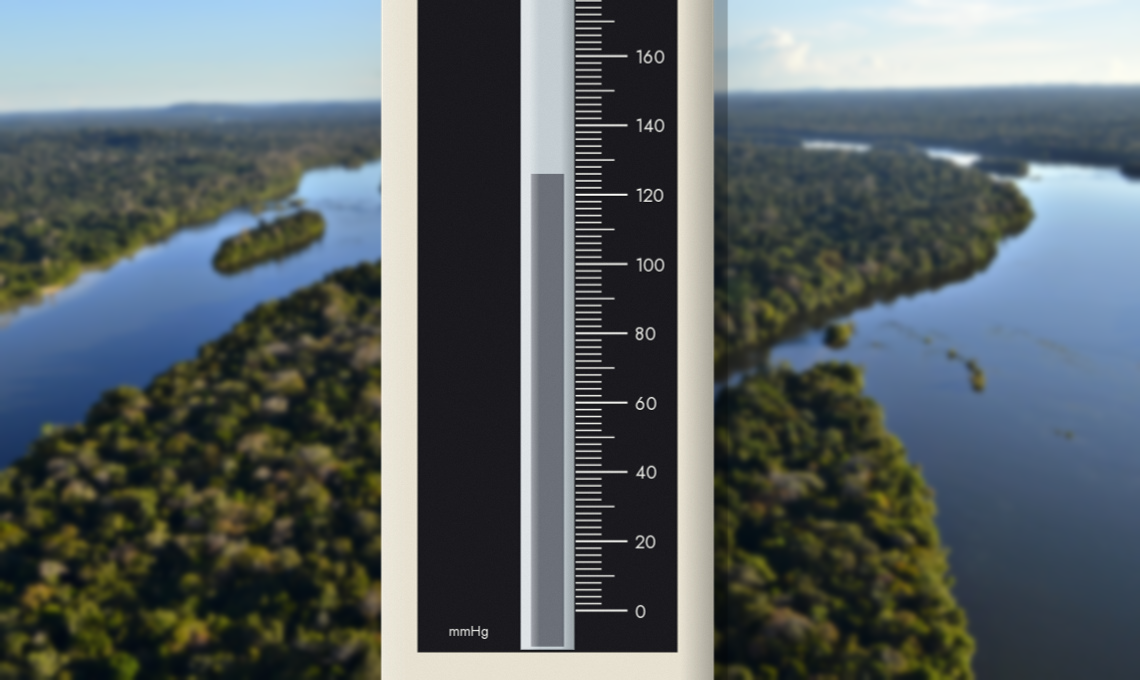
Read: 126mmHg
